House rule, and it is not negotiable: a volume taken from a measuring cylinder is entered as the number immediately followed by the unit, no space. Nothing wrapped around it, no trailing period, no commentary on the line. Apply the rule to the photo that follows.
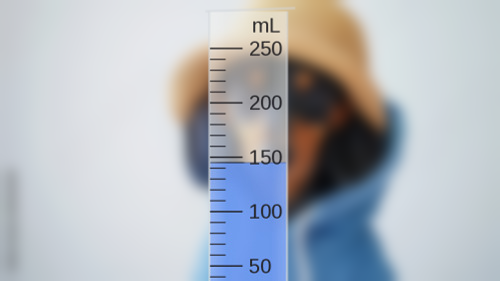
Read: 145mL
